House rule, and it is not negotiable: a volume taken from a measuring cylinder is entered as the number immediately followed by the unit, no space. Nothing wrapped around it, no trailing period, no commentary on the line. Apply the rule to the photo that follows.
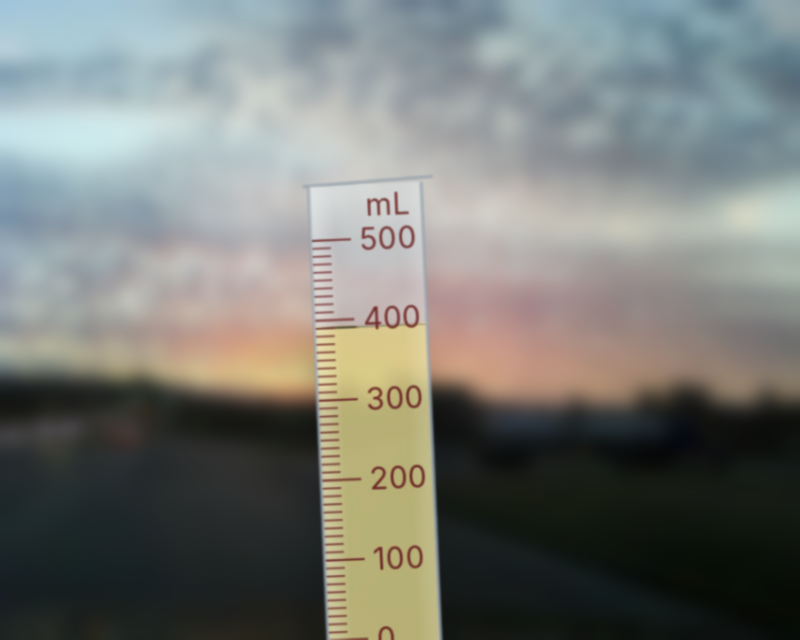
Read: 390mL
